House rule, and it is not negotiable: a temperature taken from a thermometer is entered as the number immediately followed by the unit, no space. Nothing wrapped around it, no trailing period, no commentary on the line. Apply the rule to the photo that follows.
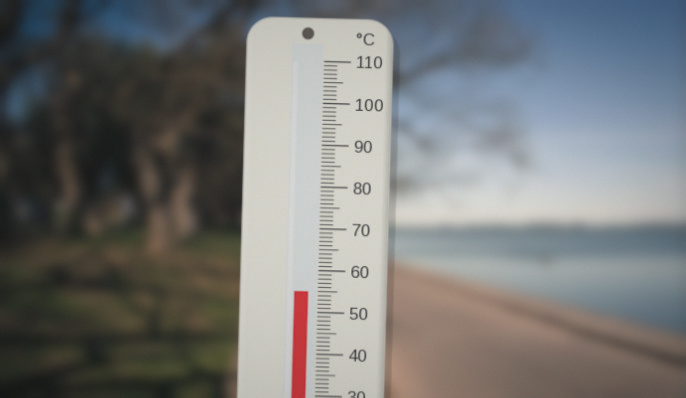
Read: 55°C
